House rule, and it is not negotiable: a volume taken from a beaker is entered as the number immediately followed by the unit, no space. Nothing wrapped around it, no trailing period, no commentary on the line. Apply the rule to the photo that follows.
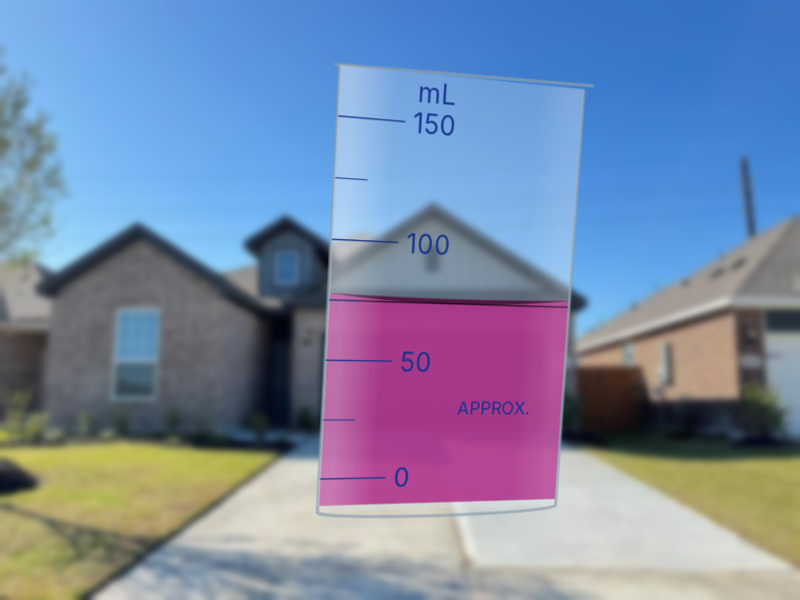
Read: 75mL
